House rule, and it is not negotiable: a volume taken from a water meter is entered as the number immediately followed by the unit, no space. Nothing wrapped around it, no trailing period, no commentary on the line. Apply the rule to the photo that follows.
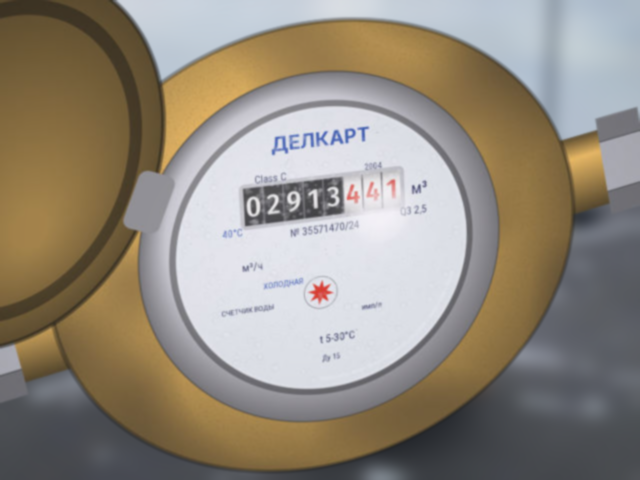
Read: 2913.441m³
